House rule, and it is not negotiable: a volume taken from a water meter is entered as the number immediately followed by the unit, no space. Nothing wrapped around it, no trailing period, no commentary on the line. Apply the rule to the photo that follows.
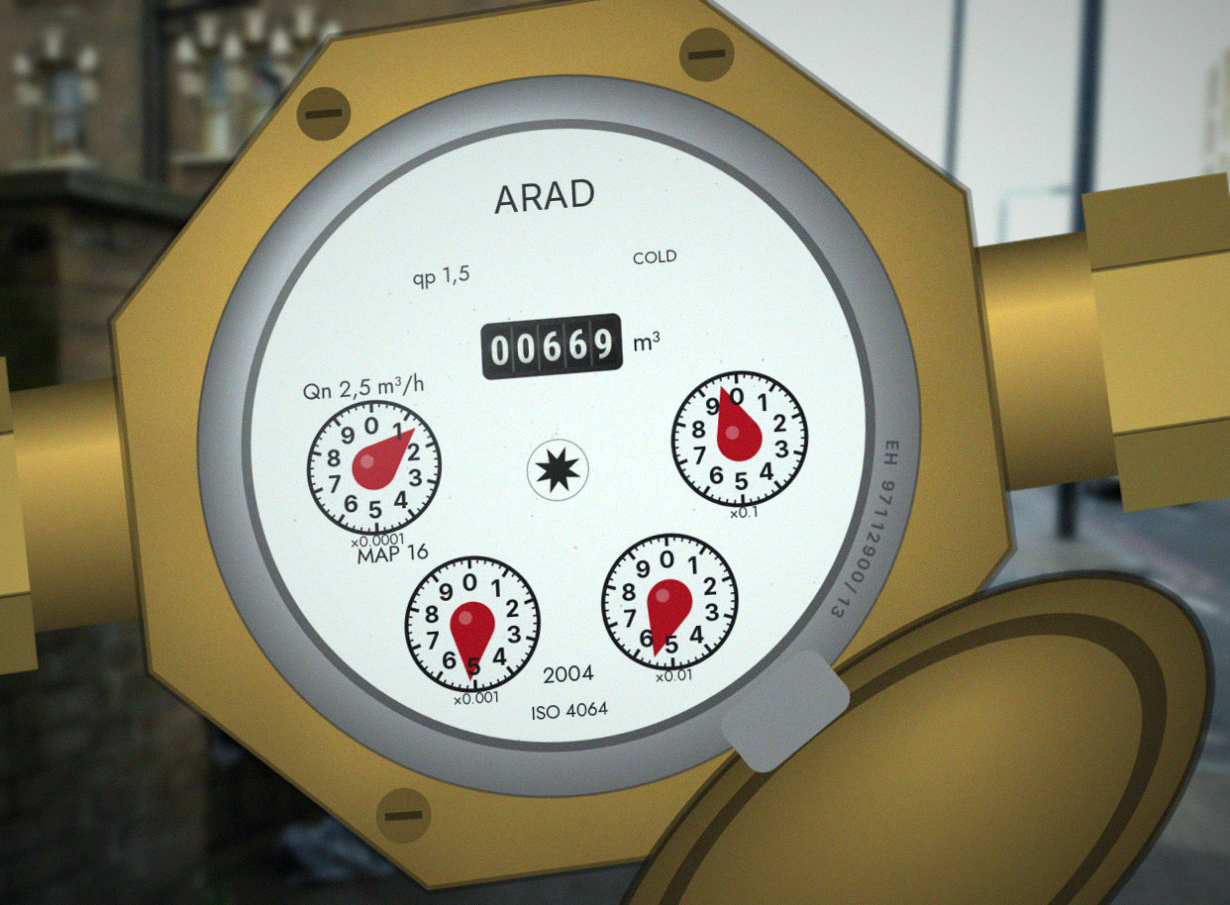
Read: 668.9551m³
